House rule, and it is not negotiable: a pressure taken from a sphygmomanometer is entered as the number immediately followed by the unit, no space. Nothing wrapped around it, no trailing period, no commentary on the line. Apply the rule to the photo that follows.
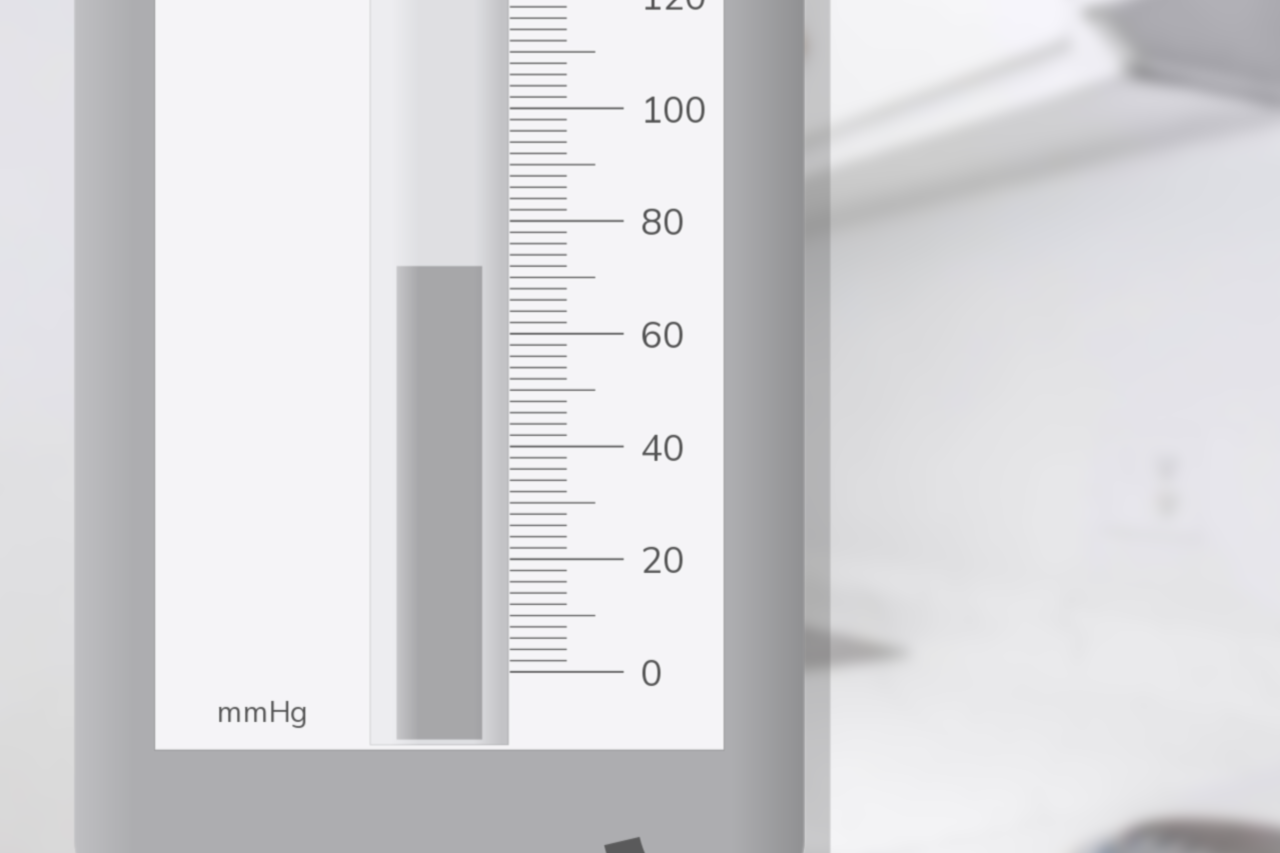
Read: 72mmHg
